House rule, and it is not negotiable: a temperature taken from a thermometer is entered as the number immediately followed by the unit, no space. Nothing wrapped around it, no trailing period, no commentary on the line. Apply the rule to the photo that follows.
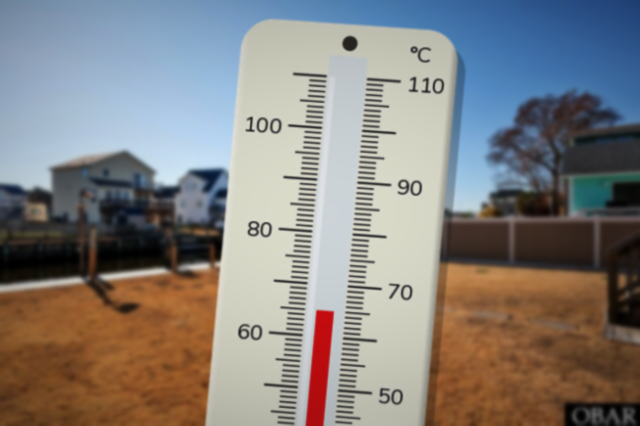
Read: 65°C
